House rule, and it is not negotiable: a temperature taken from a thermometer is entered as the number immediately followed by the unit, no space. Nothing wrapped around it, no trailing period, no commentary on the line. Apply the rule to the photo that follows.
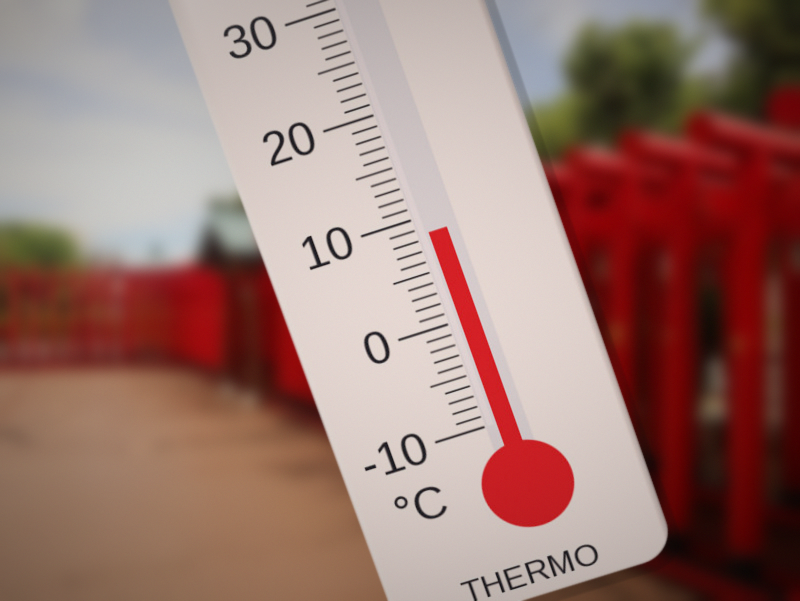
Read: 8.5°C
